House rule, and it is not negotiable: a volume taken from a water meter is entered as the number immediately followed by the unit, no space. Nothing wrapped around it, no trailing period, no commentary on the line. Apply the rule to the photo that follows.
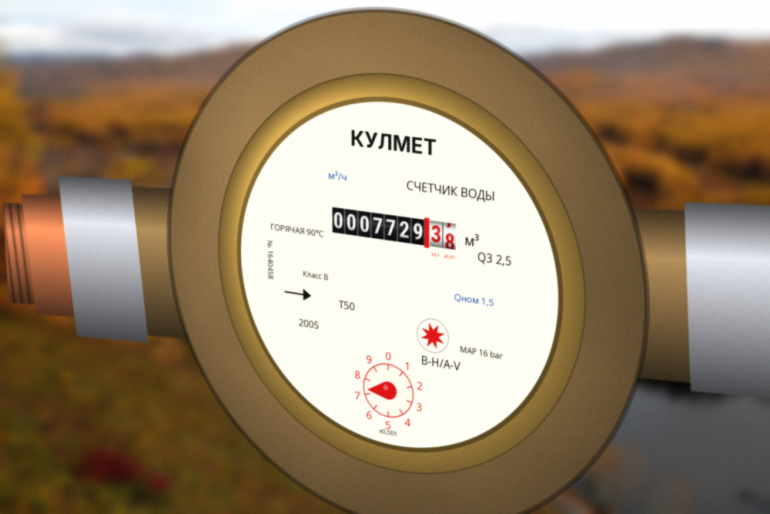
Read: 7729.377m³
